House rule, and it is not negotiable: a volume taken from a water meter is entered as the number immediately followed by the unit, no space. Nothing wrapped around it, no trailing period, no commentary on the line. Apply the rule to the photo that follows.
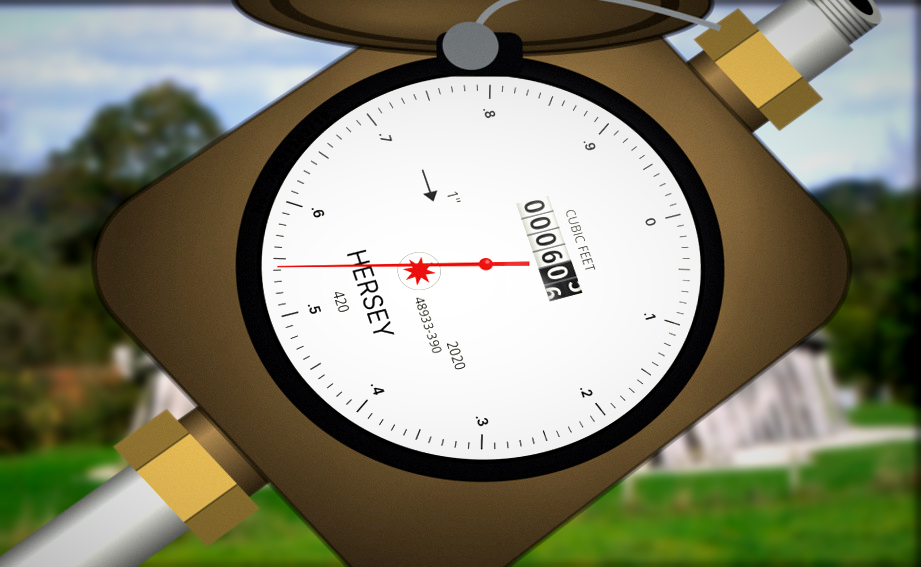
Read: 605.54ft³
